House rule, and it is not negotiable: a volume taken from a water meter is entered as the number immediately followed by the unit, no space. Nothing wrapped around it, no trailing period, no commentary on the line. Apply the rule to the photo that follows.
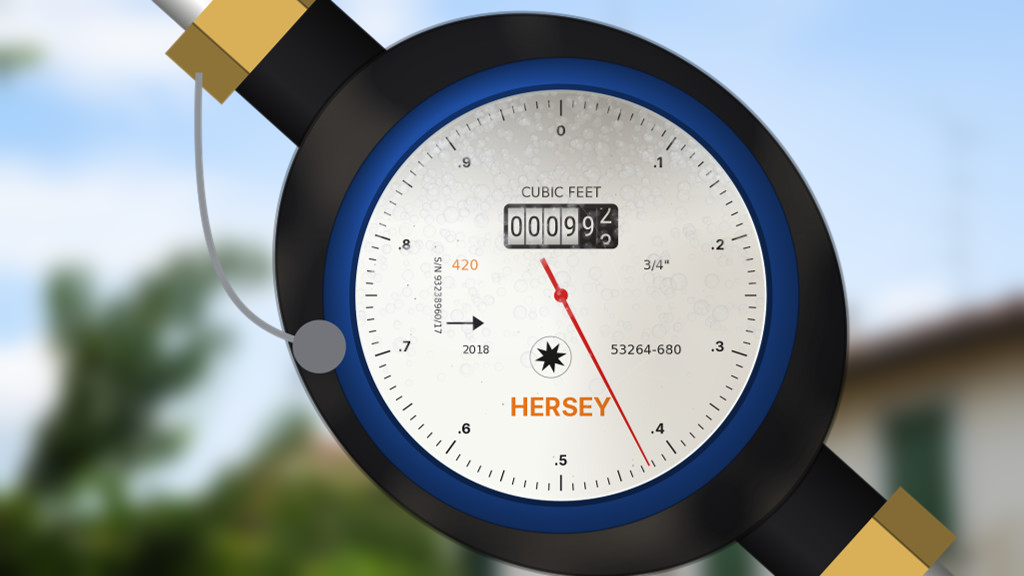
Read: 992.42ft³
